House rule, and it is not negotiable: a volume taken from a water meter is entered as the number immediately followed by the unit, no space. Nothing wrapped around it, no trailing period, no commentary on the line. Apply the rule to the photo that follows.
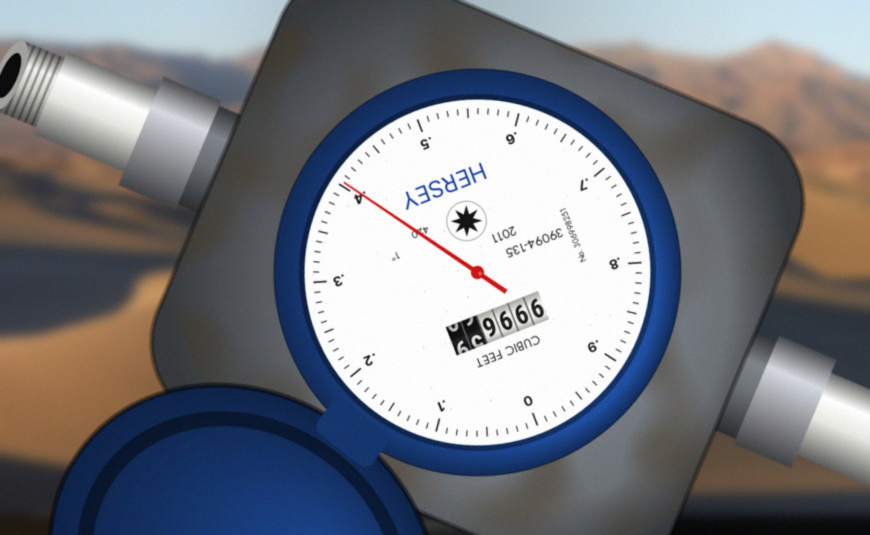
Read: 999659.40ft³
